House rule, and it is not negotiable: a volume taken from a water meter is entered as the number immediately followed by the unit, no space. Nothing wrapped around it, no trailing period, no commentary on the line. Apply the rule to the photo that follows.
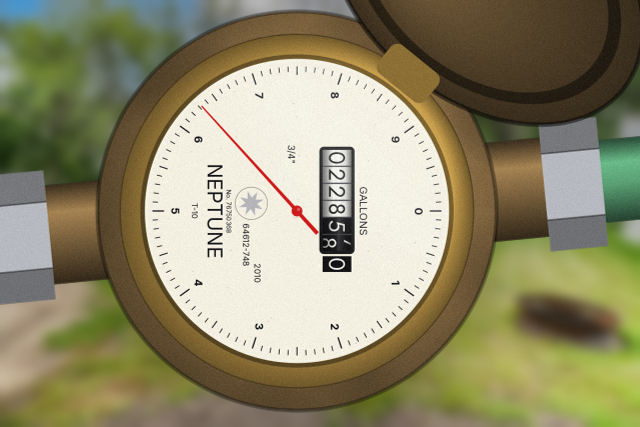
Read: 228576.3gal
